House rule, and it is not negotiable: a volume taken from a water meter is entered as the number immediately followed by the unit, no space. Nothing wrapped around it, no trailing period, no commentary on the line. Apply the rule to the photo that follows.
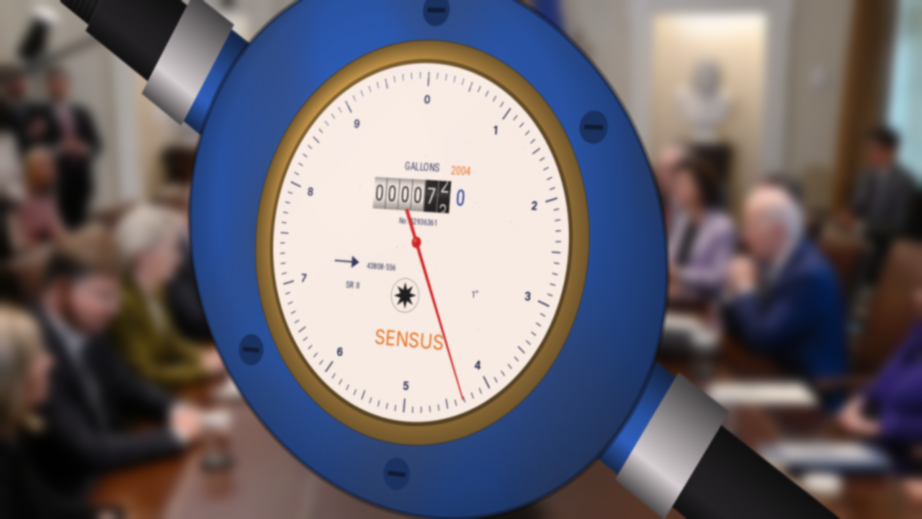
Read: 724.3gal
